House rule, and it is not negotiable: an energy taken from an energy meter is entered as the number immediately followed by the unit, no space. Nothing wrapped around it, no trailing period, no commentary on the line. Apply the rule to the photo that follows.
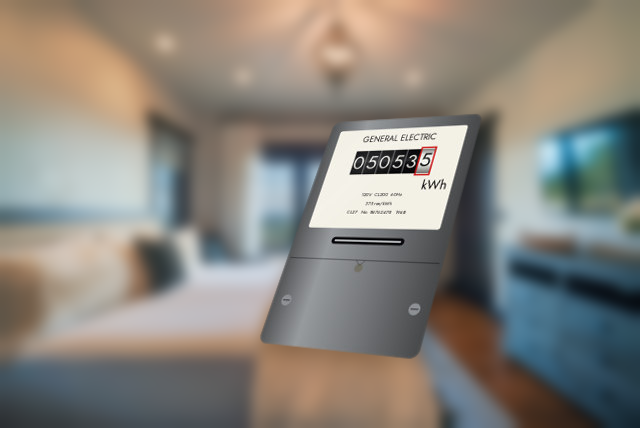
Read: 5053.5kWh
